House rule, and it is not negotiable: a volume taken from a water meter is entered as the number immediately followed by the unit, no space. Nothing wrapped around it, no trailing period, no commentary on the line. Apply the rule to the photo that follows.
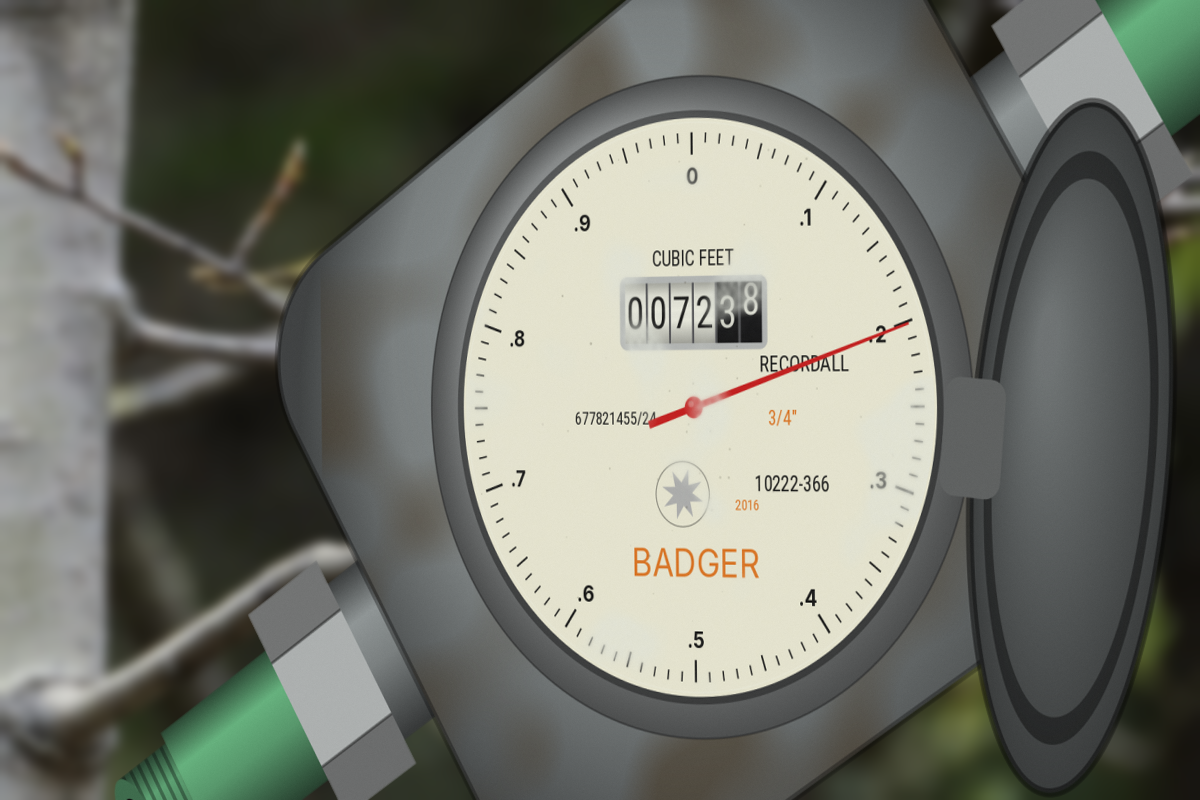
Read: 7238.20ft³
